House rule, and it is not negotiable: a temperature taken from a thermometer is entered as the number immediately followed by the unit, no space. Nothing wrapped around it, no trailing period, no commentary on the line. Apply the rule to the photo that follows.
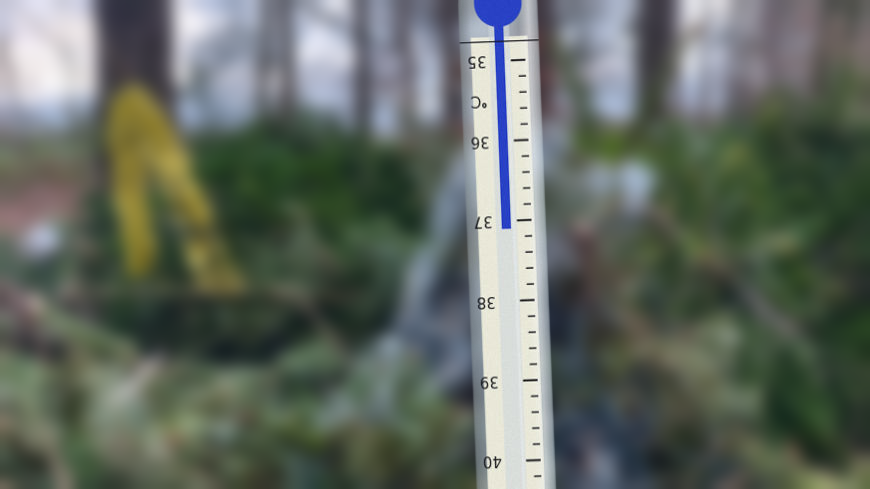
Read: 37.1°C
